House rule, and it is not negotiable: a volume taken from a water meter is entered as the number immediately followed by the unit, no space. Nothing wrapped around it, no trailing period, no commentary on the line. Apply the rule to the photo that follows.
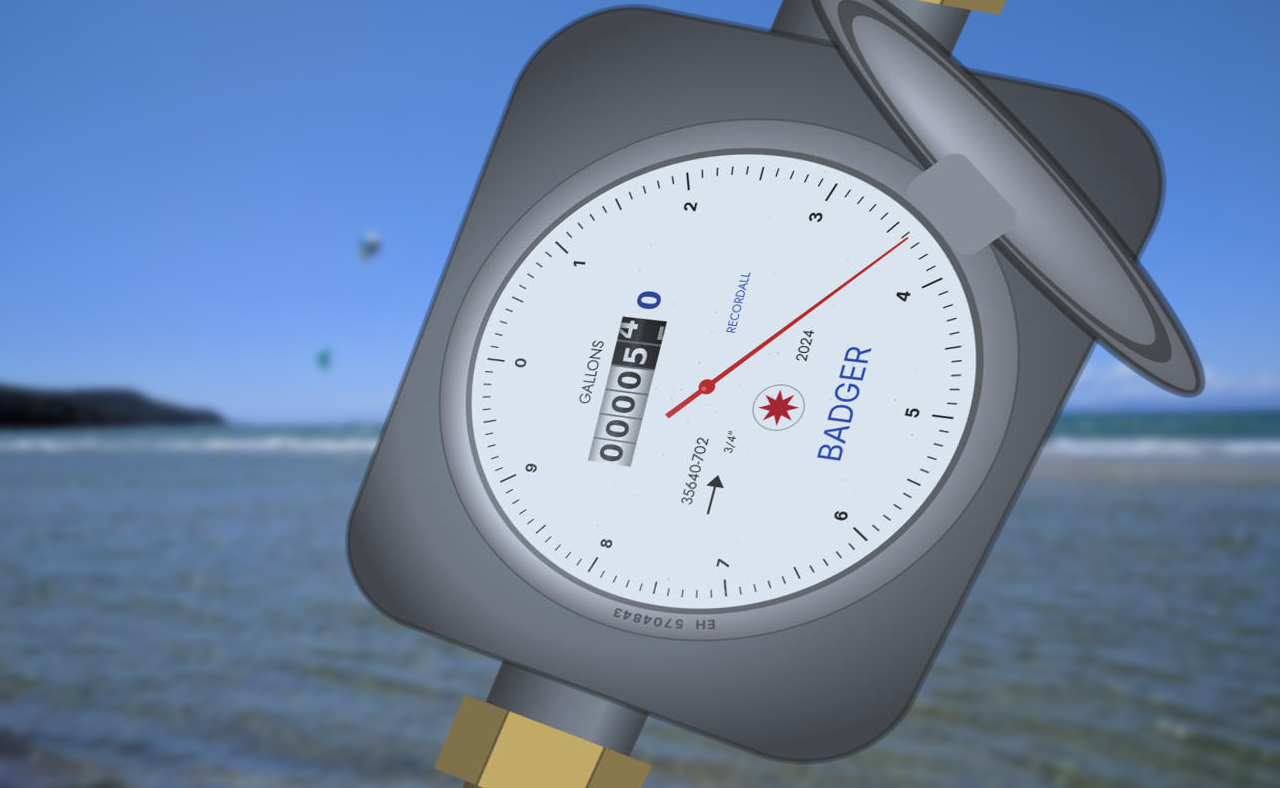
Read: 543.6gal
